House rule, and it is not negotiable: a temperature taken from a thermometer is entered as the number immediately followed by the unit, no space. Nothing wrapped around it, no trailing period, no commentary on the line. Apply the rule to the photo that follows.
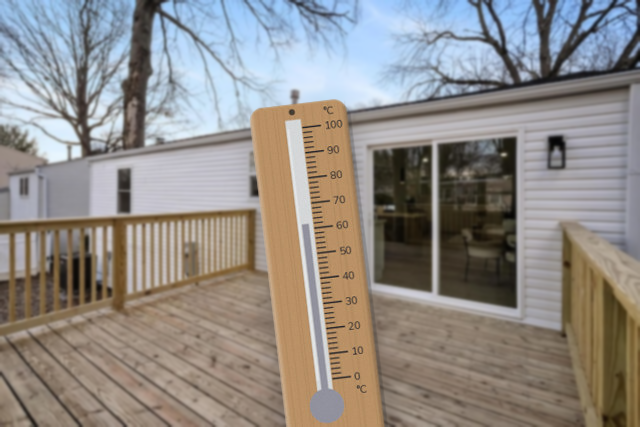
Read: 62°C
